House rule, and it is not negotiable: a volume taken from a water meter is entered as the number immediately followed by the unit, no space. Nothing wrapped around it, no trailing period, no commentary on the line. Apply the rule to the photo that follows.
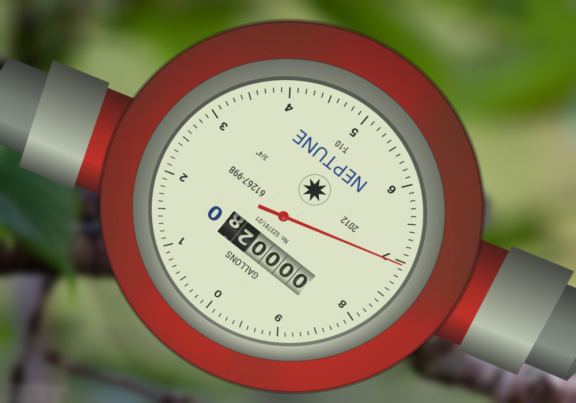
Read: 277.0gal
